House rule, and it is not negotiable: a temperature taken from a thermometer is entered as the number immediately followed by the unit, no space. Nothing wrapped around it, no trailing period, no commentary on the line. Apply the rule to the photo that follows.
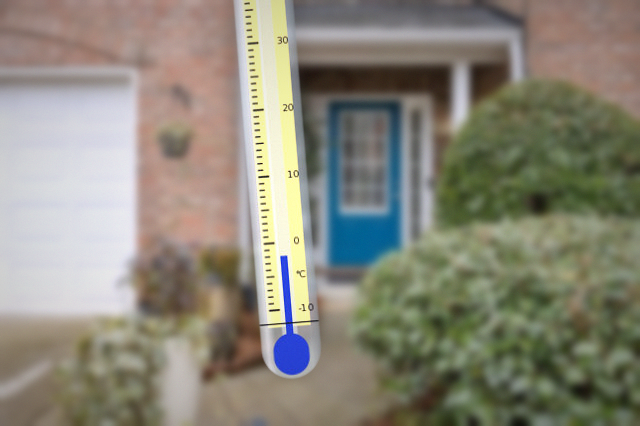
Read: -2°C
